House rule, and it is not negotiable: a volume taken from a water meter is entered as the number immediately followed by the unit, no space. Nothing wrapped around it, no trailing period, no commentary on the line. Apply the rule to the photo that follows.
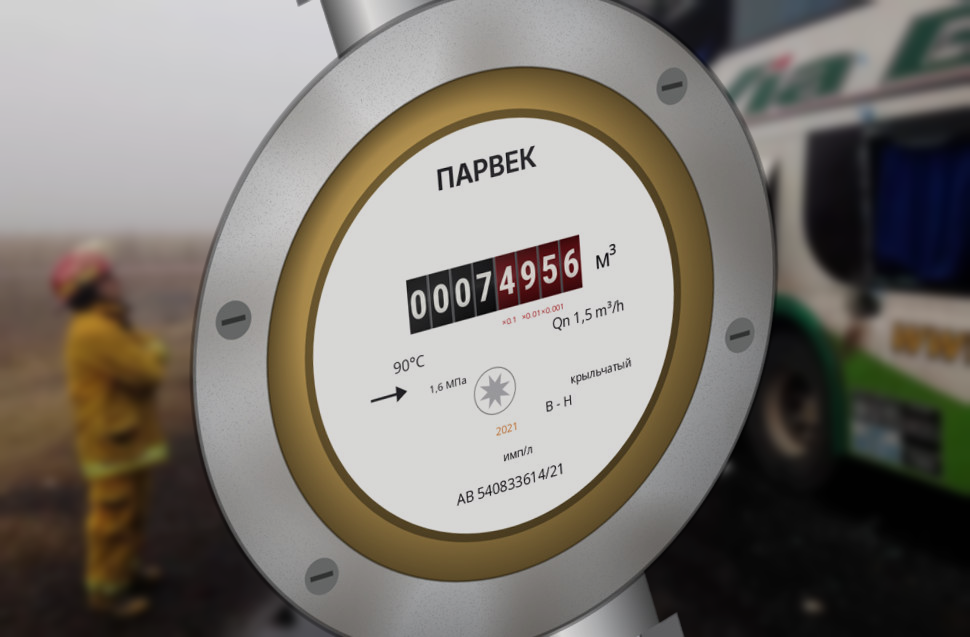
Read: 7.4956m³
